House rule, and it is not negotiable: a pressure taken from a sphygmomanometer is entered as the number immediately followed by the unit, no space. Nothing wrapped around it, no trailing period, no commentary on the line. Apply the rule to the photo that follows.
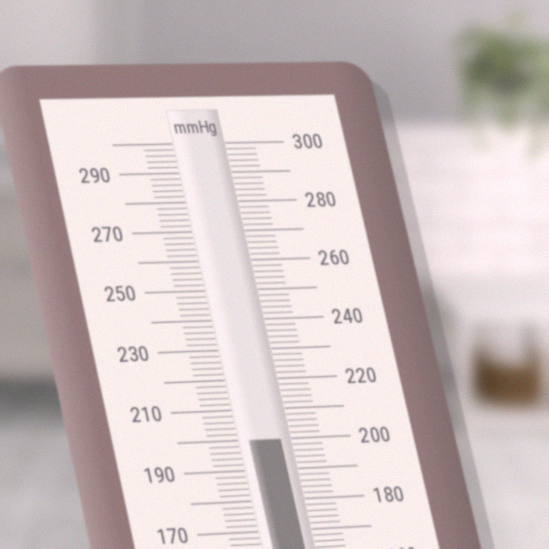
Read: 200mmHg
